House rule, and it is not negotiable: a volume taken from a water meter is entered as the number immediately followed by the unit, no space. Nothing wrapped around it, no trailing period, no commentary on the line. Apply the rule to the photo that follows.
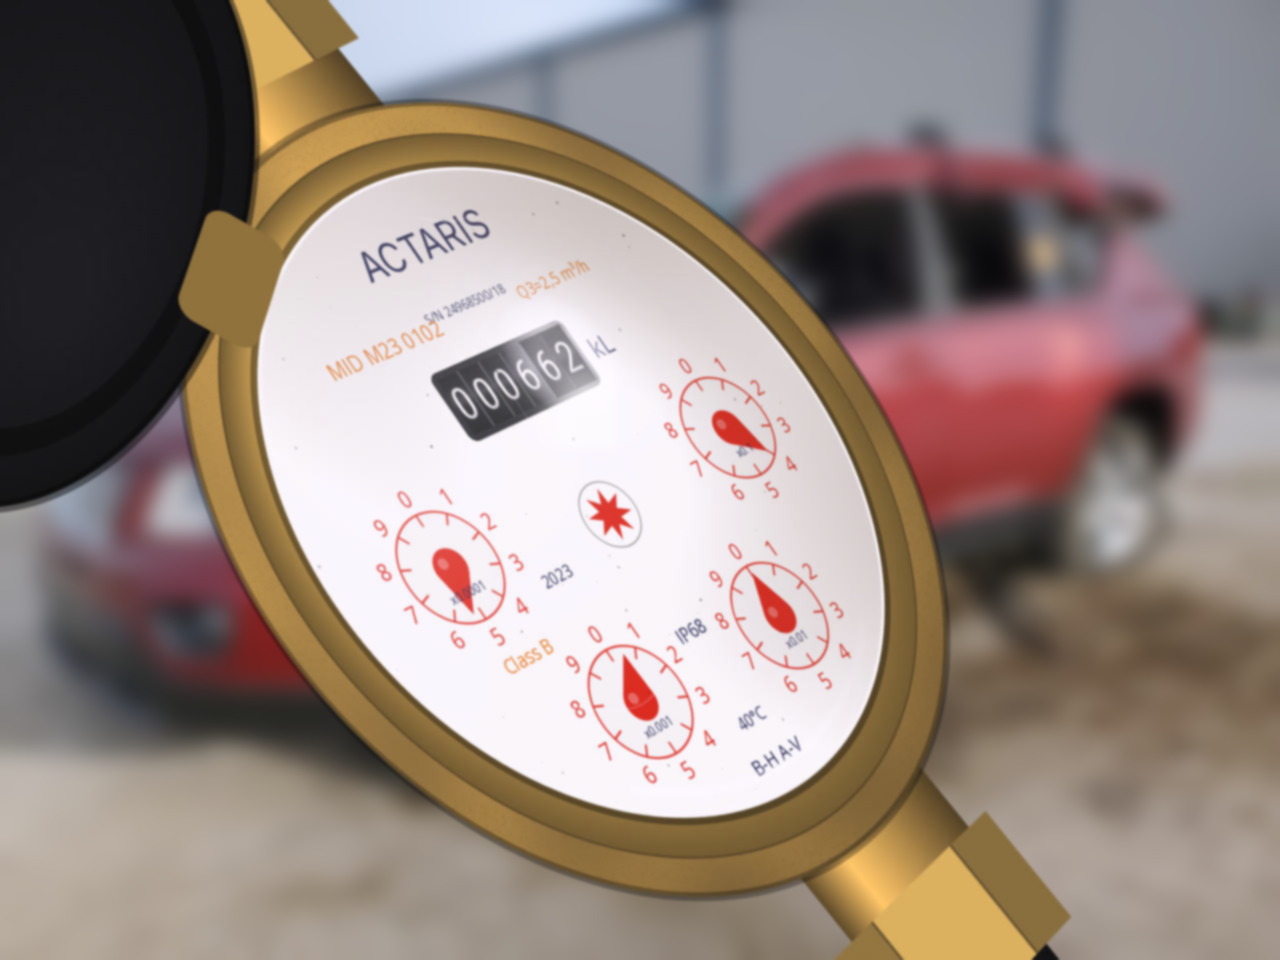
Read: 662.4005kL
